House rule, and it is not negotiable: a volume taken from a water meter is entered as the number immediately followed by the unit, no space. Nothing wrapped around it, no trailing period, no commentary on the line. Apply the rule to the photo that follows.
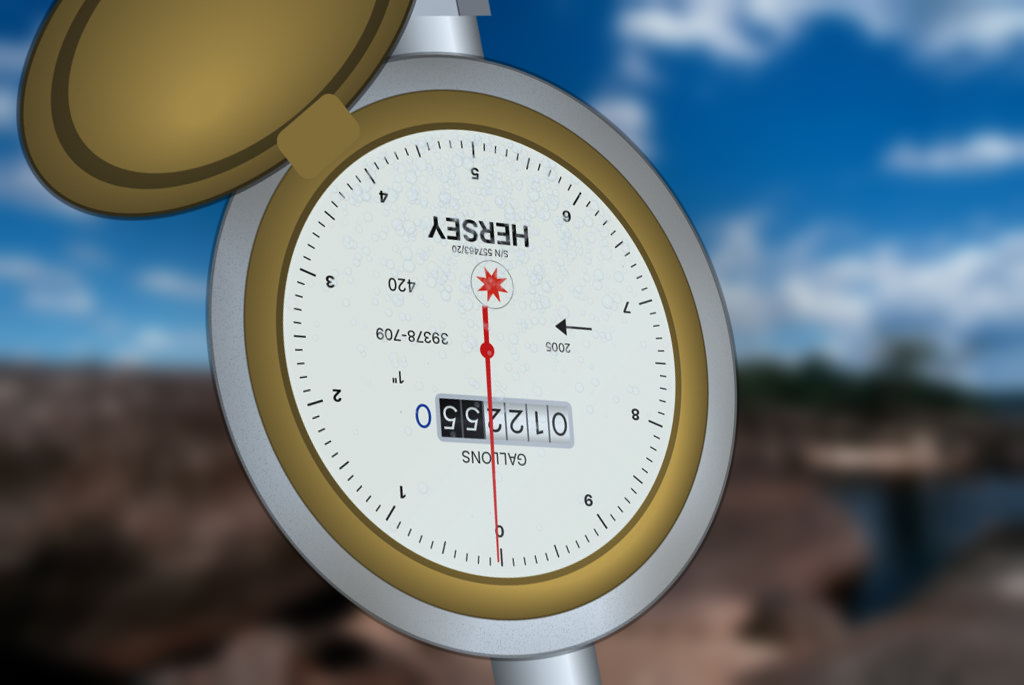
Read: 122550.0gal
